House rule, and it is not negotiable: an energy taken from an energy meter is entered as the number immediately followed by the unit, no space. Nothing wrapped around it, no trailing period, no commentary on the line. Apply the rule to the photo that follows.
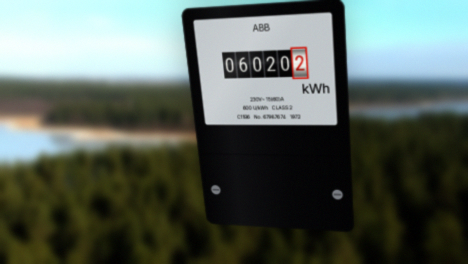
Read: 6020.2kWh
